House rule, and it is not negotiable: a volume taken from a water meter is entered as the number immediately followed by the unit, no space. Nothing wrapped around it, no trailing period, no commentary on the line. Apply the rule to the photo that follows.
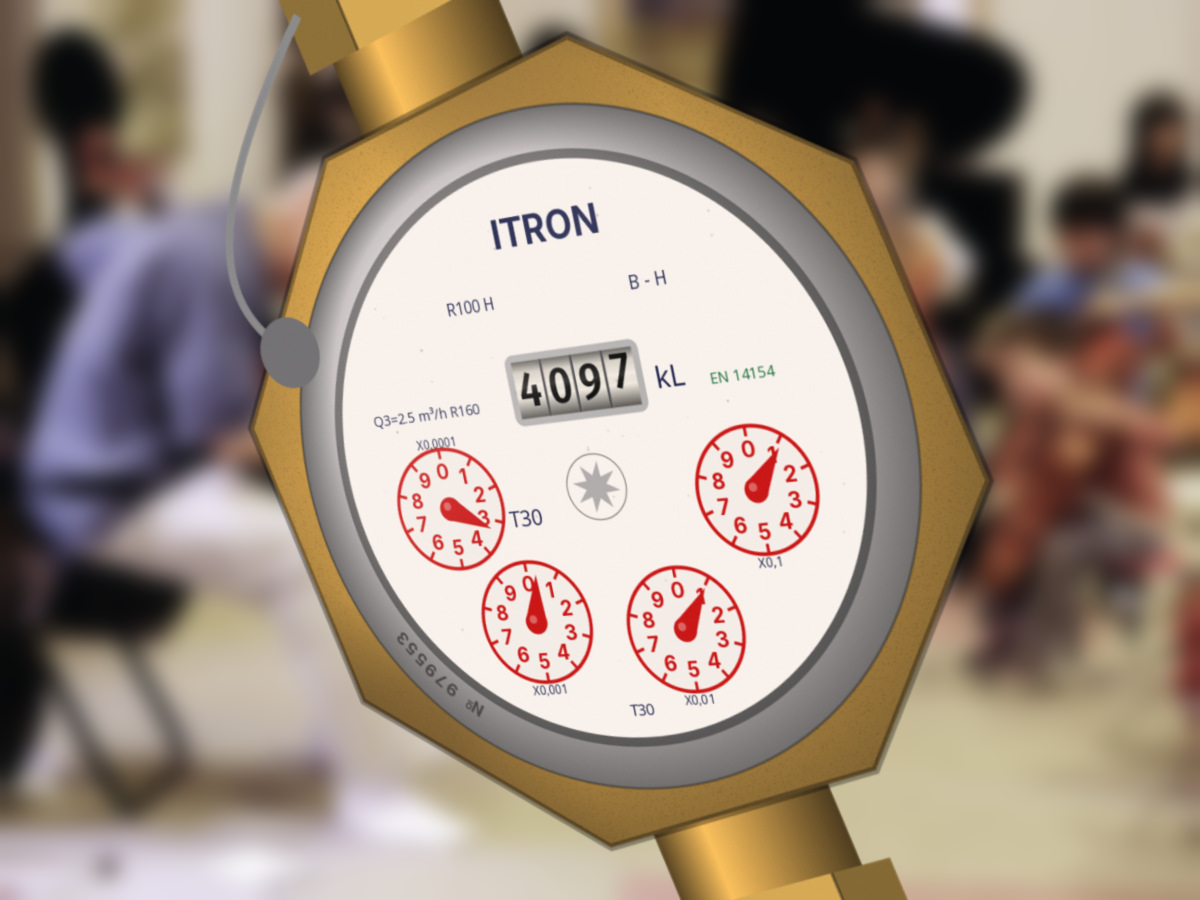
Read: 4097.1103kL
